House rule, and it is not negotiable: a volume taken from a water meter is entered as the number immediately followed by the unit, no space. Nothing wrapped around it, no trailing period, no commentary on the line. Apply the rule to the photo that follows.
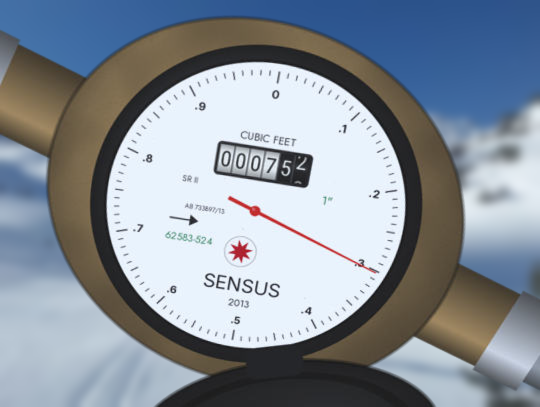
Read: 752.30ft³
